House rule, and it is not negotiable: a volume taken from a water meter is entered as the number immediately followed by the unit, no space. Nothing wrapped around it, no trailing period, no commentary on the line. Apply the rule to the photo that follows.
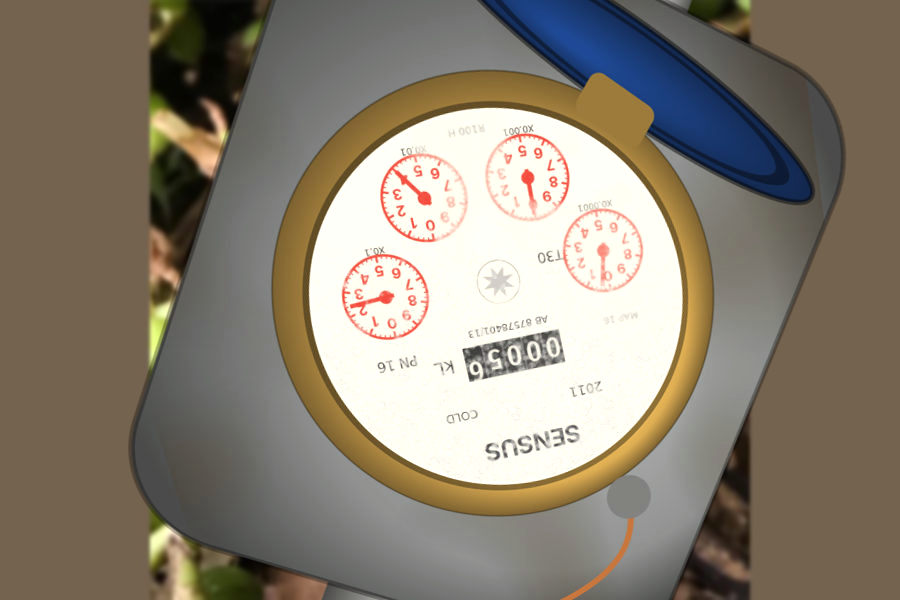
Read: 56.2400kL
